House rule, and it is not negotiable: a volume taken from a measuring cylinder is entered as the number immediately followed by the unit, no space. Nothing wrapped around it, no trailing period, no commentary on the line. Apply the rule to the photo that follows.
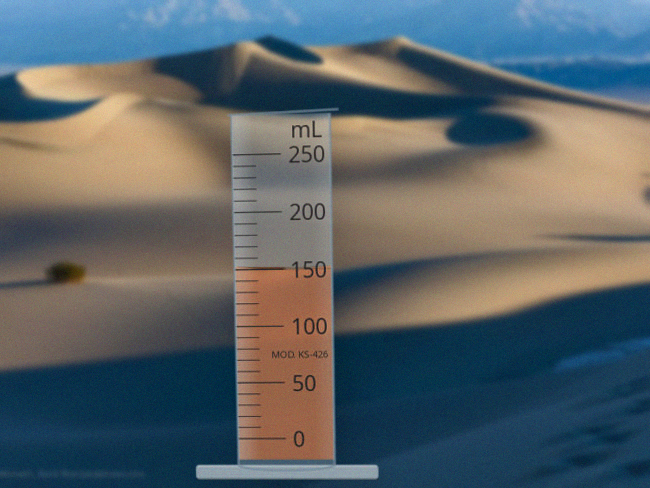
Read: 150mL
